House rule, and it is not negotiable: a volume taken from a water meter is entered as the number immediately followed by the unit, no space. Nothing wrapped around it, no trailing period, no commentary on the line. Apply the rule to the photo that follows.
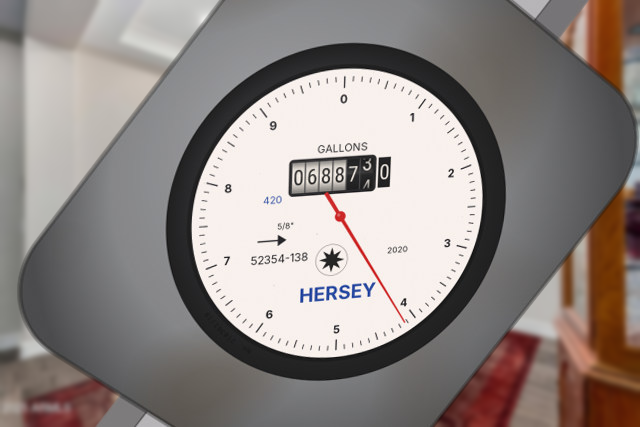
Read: 688734.1gal
